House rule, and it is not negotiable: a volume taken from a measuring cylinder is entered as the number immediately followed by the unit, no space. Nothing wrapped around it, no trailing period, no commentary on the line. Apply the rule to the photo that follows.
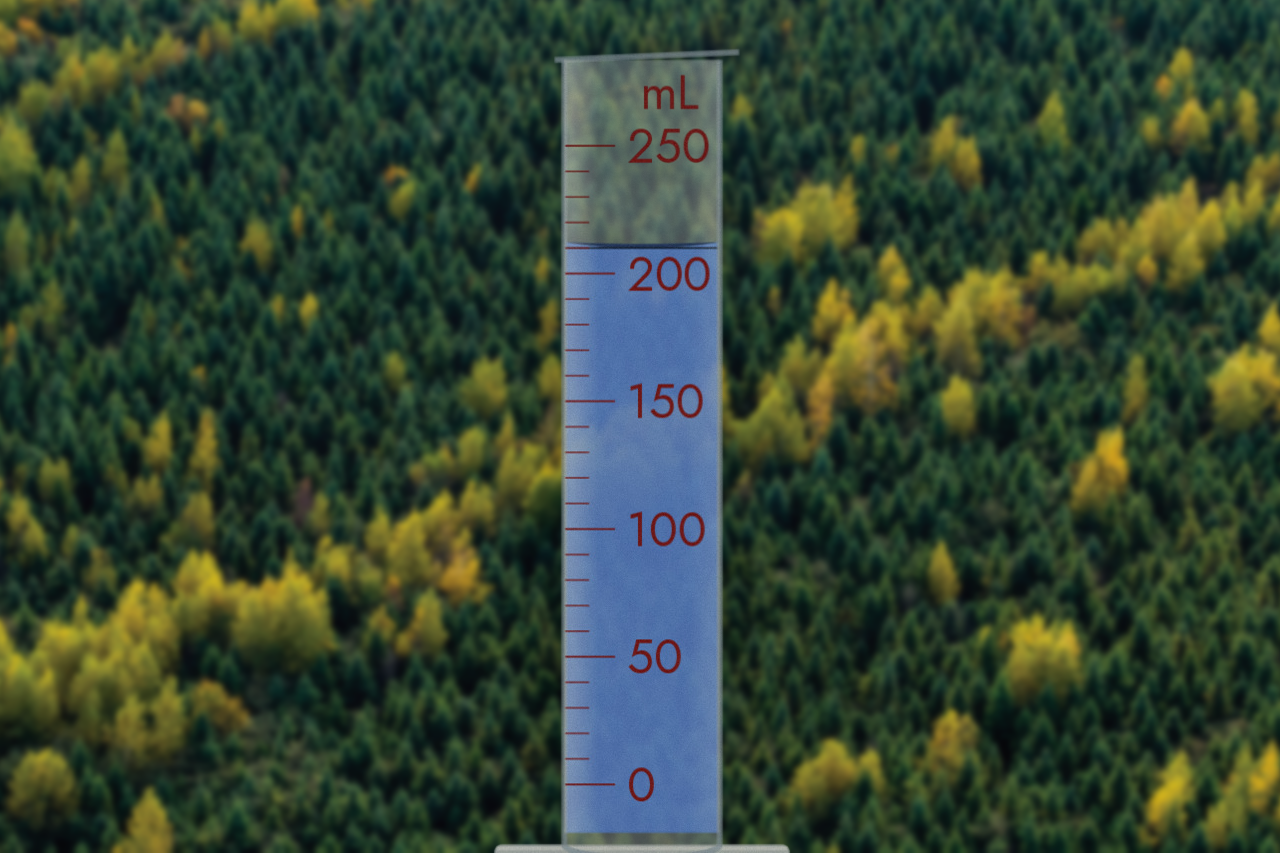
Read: 210mL
